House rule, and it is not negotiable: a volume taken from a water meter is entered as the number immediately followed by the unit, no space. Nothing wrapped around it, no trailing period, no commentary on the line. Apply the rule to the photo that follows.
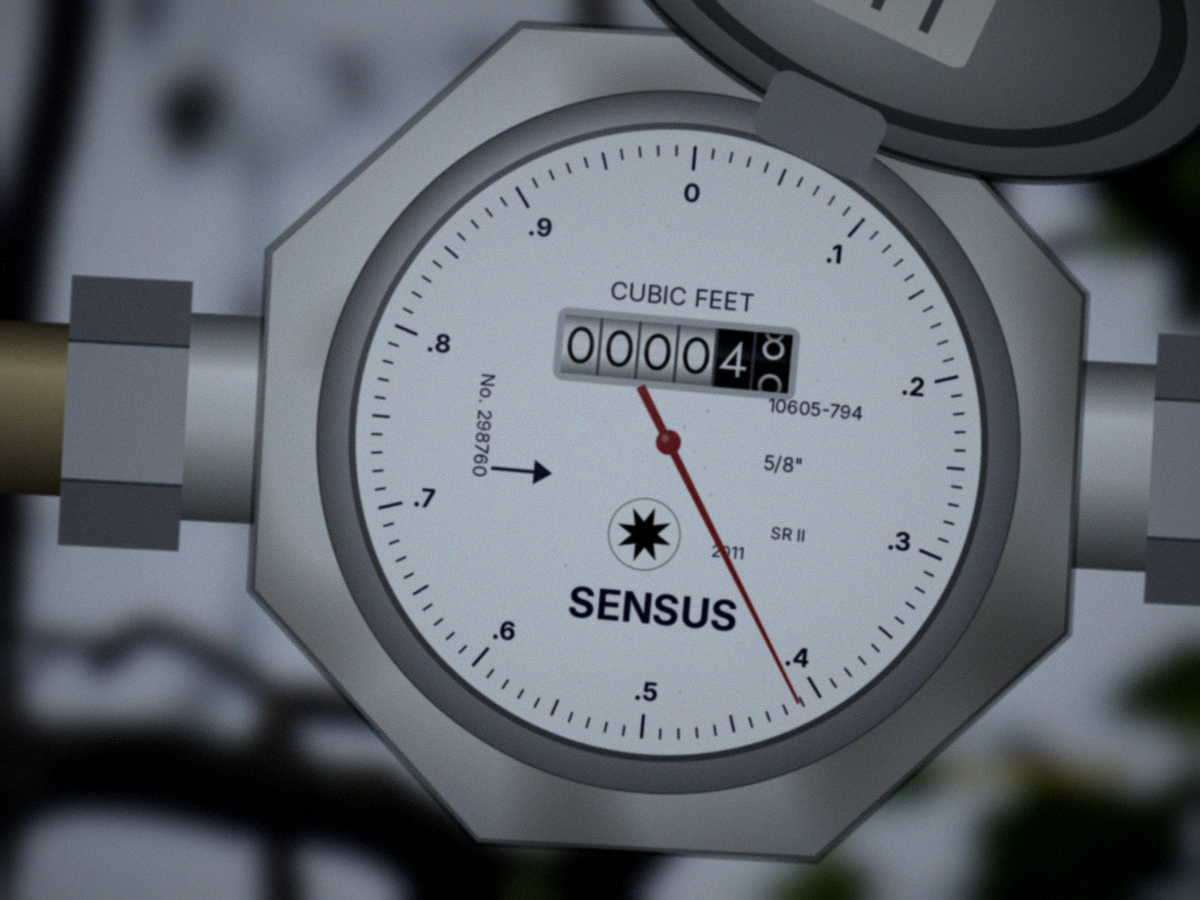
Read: 48.41ft³
